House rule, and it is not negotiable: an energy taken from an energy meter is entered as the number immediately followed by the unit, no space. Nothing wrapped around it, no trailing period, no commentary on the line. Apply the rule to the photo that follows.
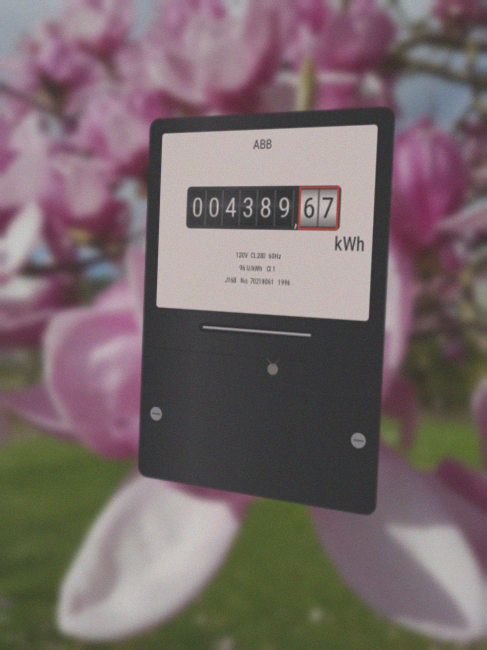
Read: 4389.67kWh
